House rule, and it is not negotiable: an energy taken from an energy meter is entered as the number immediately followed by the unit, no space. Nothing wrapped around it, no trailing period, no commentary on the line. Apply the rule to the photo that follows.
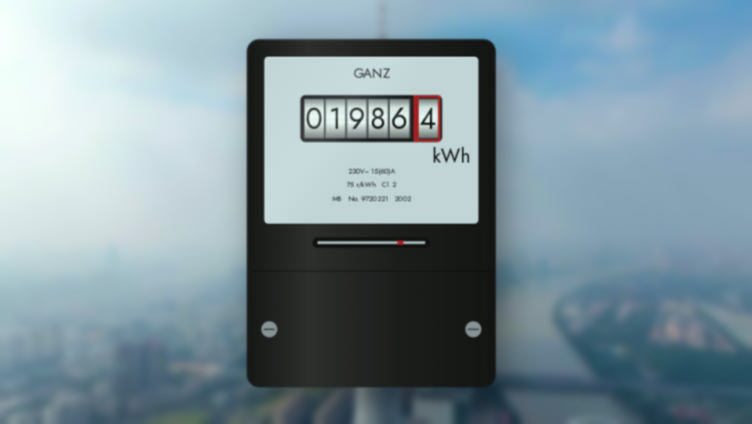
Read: 1986.4kWh
